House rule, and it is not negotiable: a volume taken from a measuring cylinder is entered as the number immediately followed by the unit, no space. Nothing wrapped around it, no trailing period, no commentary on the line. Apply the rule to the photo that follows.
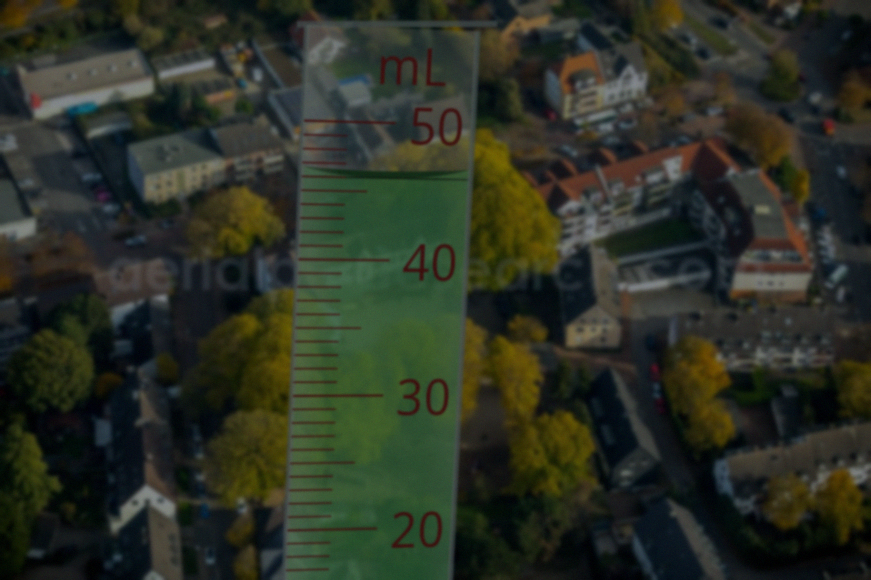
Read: 46mL
